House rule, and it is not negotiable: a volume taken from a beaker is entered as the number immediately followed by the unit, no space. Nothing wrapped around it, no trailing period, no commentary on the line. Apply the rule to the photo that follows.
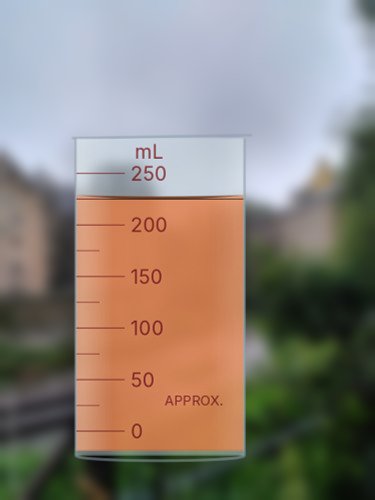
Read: 225mL
